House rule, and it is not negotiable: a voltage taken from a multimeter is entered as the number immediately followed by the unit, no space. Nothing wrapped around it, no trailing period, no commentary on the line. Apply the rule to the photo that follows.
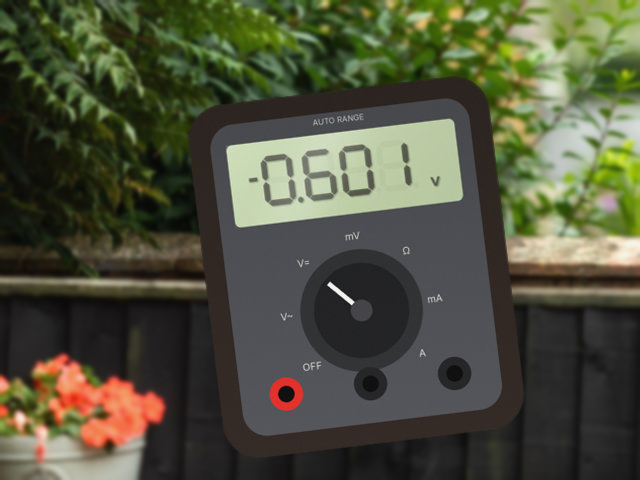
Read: -0.601V
